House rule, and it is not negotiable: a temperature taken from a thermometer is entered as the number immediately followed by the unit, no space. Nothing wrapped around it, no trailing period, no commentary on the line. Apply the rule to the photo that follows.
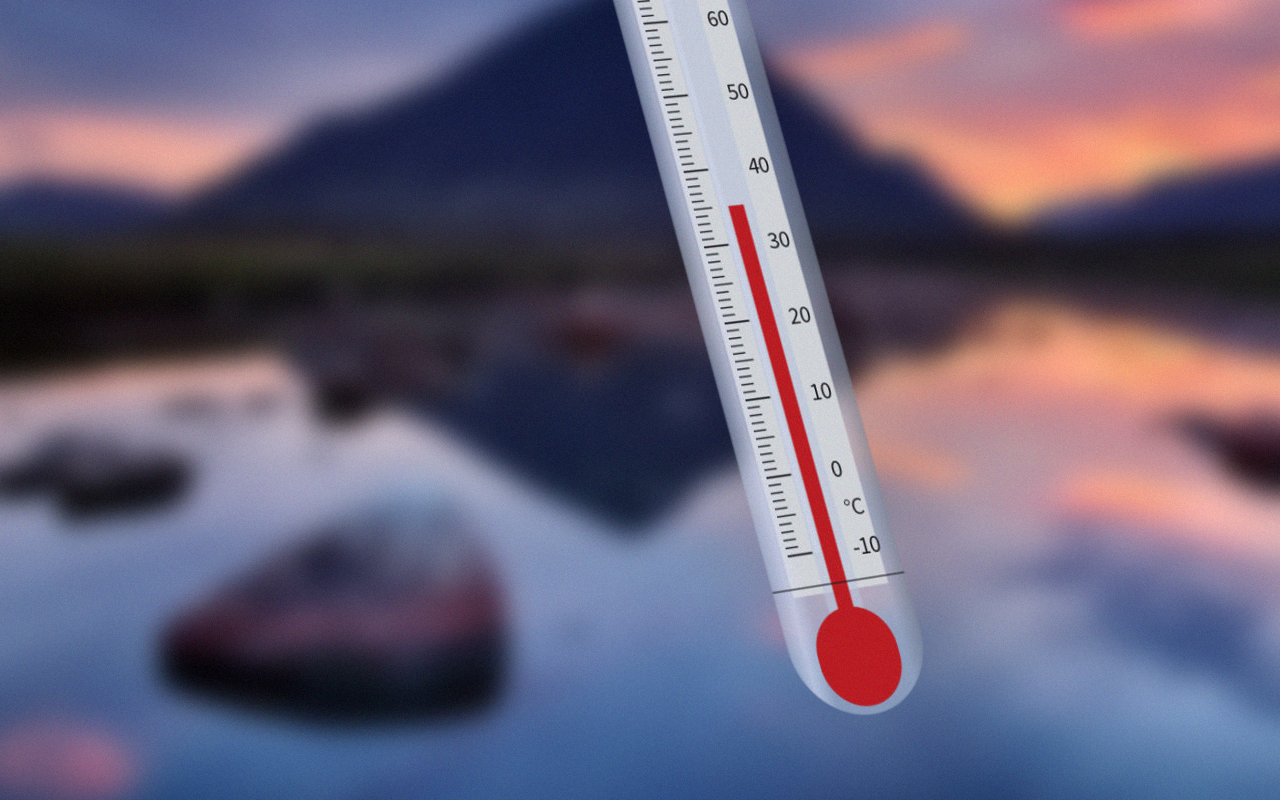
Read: 35°C
